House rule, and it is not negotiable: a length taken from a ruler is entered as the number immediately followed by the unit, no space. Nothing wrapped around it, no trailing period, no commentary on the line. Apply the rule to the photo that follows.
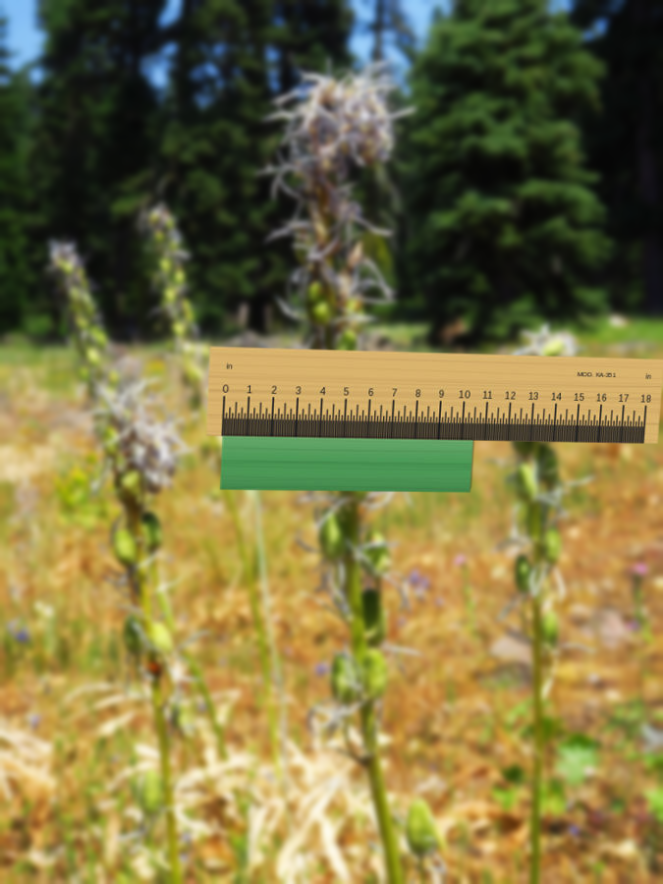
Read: 10.5in
